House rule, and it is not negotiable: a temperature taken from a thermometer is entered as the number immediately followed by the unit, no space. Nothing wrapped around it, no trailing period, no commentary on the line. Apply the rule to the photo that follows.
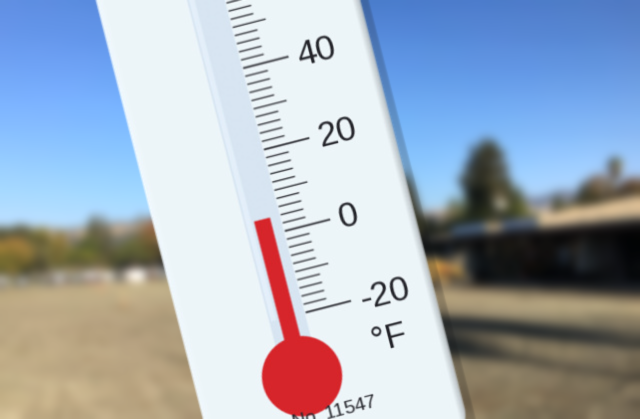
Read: 4°F
